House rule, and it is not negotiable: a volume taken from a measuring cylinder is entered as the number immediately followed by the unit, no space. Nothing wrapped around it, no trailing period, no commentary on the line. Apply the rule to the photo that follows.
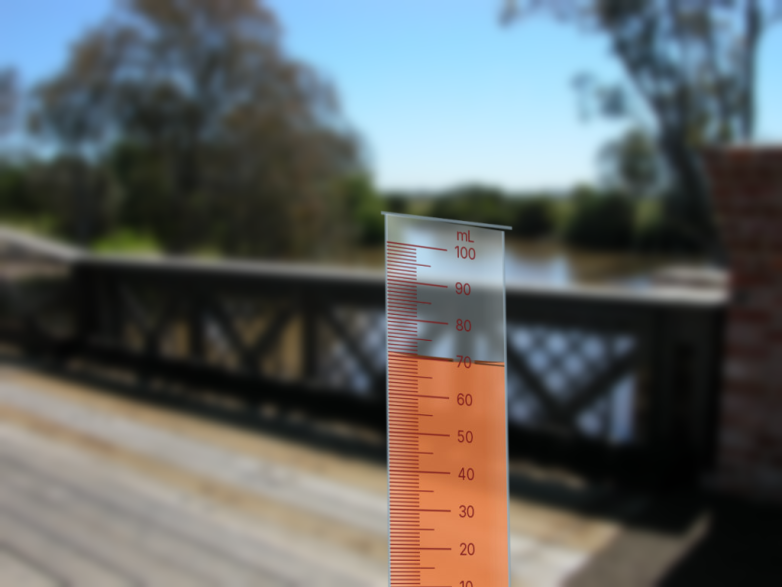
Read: 70mL
